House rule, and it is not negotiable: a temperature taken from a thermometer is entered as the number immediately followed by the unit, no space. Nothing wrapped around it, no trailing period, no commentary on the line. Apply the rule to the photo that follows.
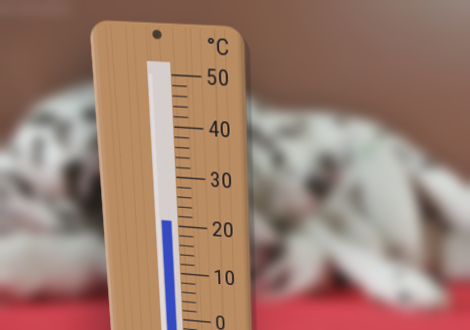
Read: 21°C
